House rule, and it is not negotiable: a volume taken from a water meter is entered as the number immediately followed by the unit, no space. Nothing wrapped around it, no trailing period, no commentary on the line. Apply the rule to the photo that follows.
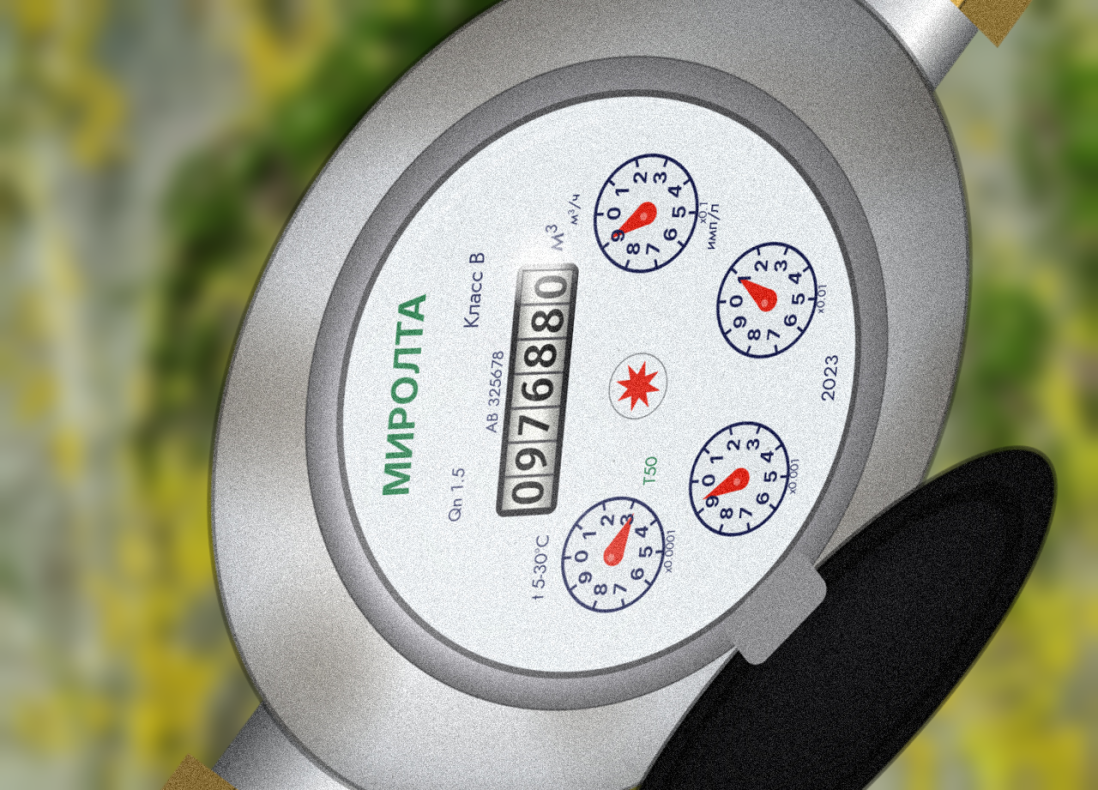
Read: 976879.9093m³
